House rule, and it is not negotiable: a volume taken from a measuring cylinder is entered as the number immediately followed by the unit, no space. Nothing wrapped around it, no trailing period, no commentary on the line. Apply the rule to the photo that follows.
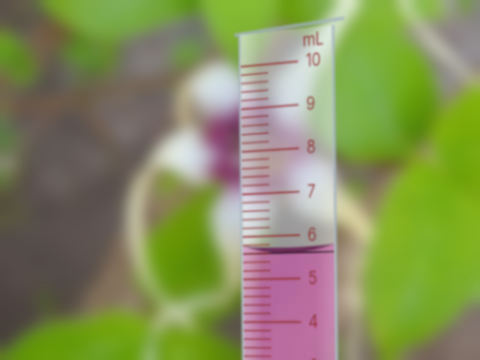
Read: 5.6mL
